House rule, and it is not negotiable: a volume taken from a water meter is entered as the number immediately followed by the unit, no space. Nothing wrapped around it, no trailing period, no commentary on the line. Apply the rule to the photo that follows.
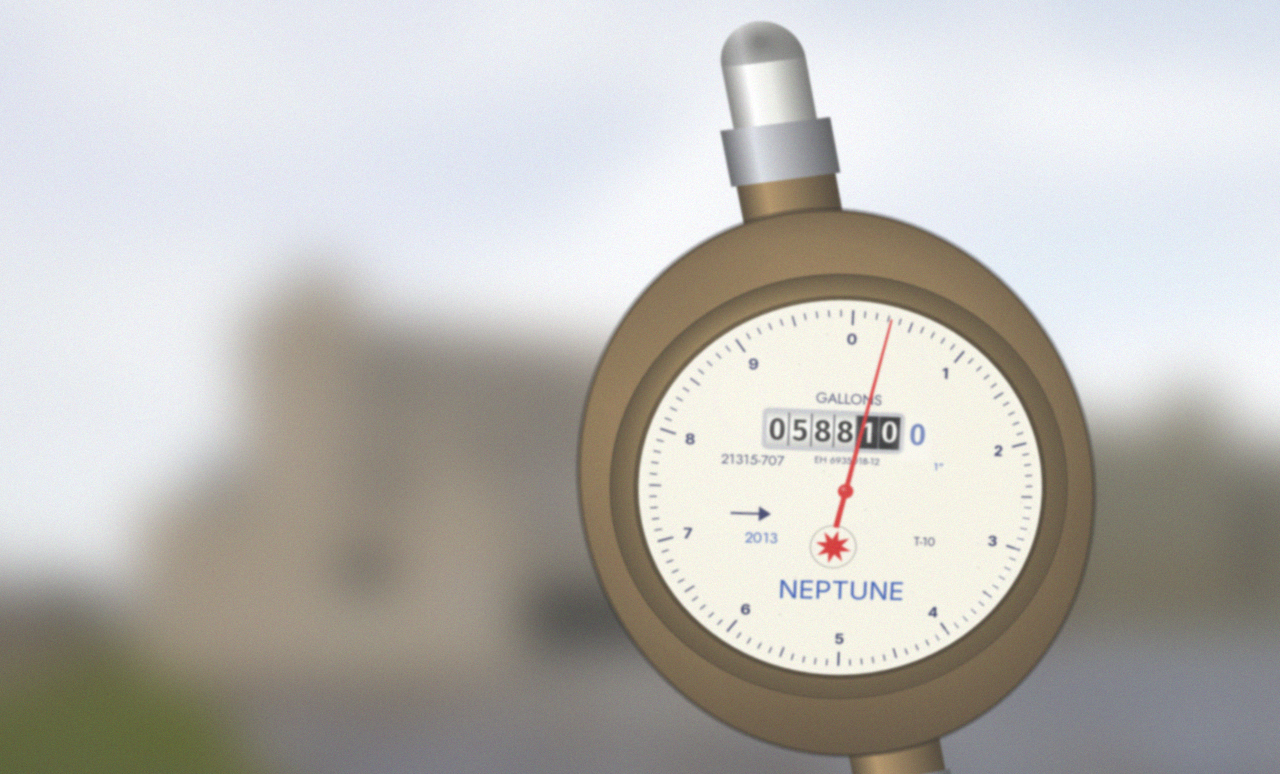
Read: 588100.3gal
